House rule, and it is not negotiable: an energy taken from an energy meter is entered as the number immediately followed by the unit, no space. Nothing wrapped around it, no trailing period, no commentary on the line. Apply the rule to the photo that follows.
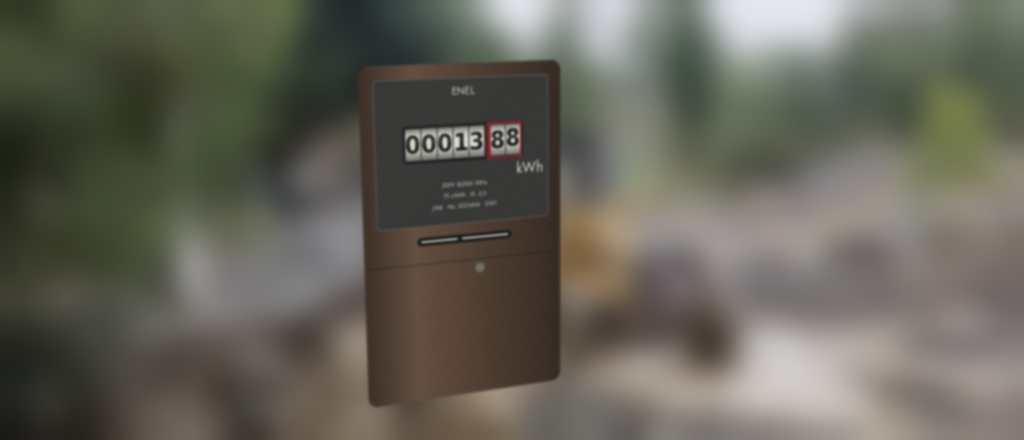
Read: 13.88kWh
